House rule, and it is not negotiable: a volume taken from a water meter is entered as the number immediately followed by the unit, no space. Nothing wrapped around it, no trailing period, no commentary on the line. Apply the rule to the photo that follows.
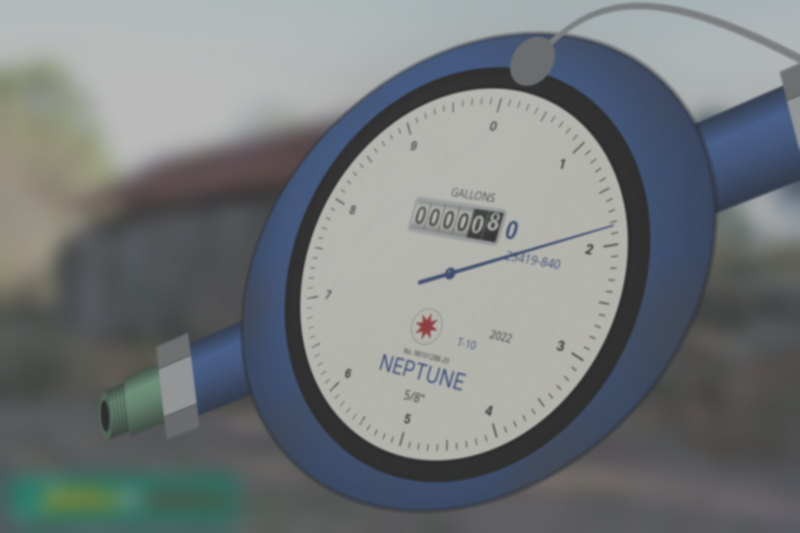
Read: 81.8gal
